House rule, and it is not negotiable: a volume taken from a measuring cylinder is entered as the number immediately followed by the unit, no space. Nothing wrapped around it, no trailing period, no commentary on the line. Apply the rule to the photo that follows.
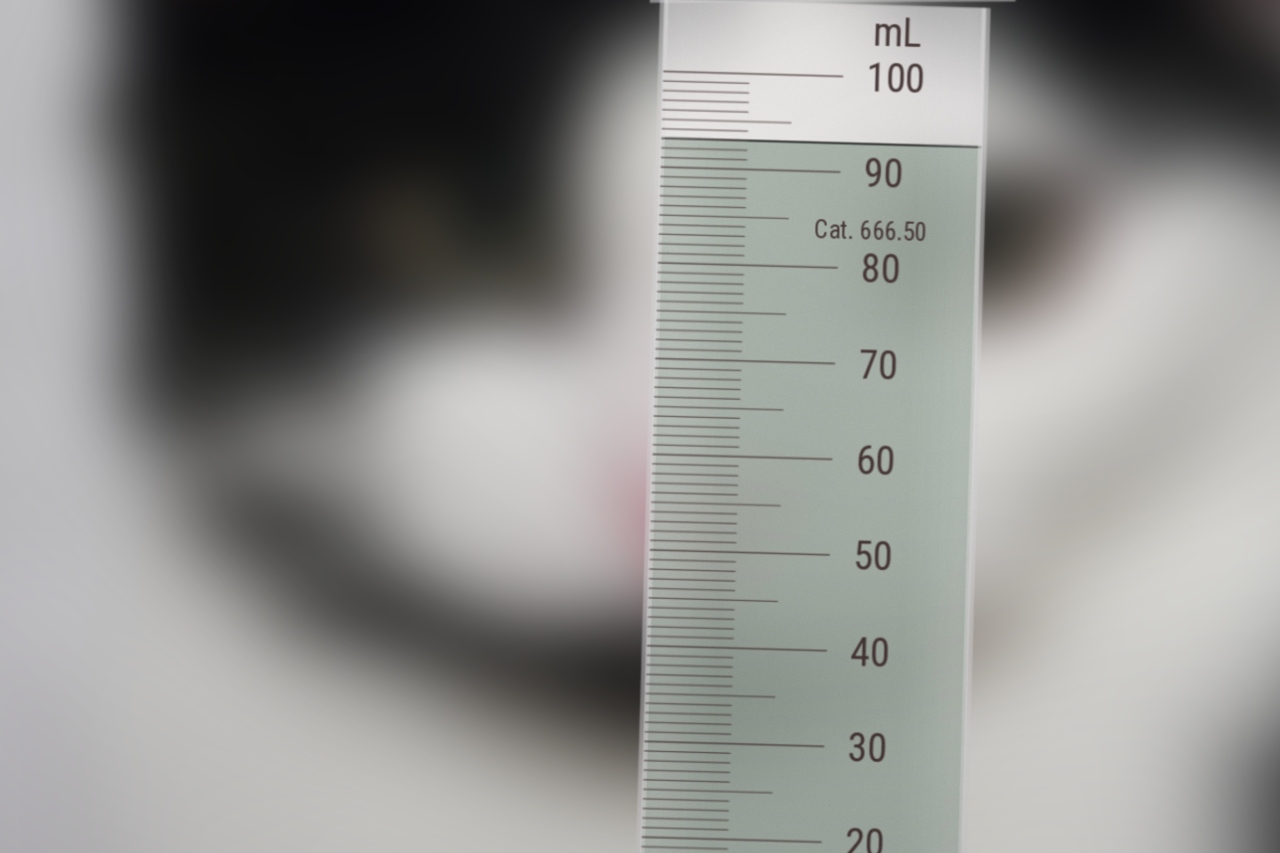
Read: 93mL
